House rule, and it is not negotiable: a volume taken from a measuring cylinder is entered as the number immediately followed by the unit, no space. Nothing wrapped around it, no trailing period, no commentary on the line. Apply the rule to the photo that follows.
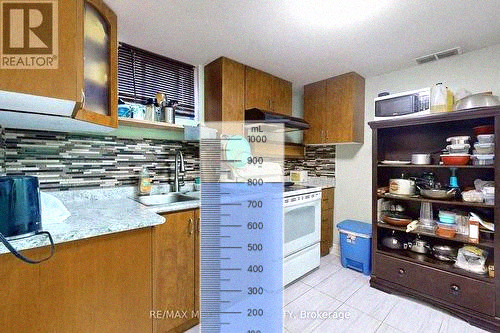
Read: 800mL
